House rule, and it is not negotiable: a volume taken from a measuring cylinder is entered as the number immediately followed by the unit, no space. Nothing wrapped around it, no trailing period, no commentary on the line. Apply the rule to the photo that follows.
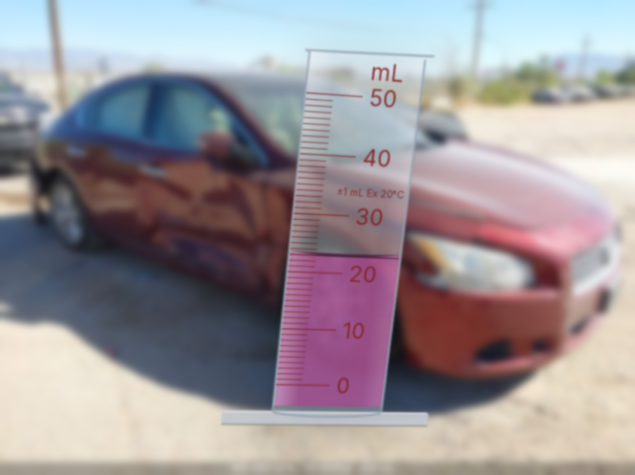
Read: 23mL
